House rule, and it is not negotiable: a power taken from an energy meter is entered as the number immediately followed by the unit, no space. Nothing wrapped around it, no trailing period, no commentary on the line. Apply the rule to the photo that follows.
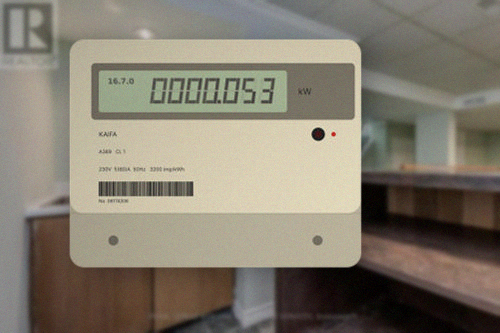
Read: 0.053kW
